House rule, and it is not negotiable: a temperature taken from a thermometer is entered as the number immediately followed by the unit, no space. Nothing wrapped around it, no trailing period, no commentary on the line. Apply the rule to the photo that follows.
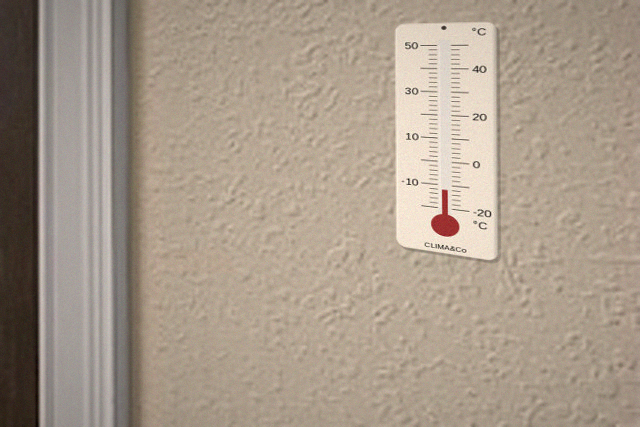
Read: -12°C
